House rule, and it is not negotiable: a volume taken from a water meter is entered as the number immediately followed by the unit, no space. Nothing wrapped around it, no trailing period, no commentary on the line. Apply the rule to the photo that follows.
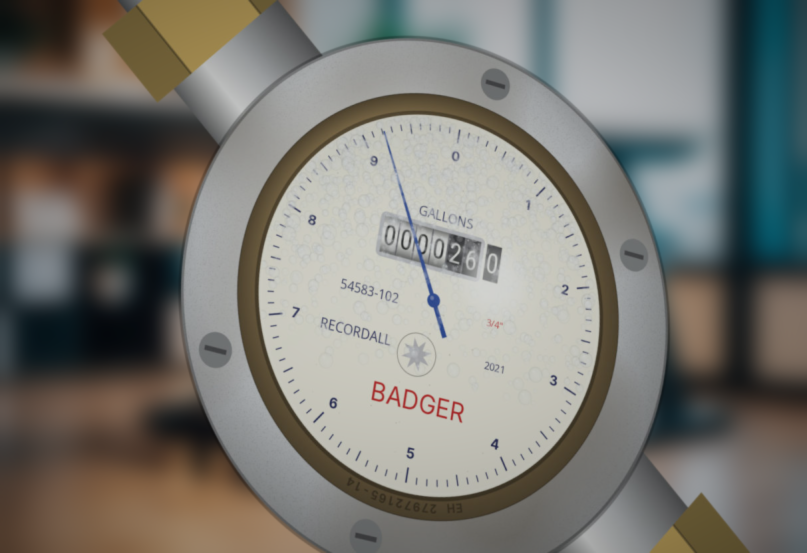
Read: 259.2gal
